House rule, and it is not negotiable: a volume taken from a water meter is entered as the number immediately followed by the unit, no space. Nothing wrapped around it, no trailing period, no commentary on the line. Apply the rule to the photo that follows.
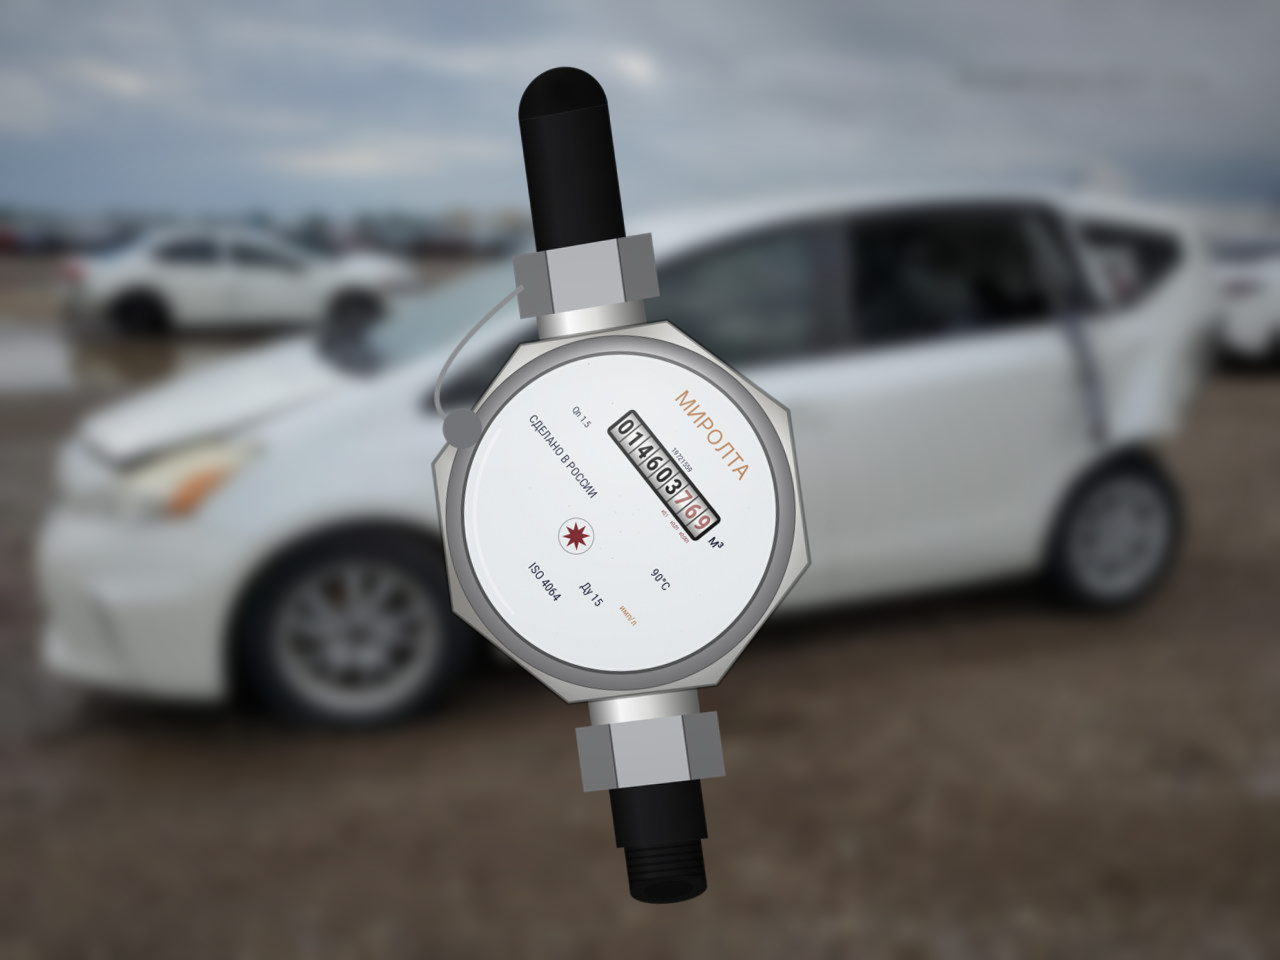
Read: 14603.769m³
